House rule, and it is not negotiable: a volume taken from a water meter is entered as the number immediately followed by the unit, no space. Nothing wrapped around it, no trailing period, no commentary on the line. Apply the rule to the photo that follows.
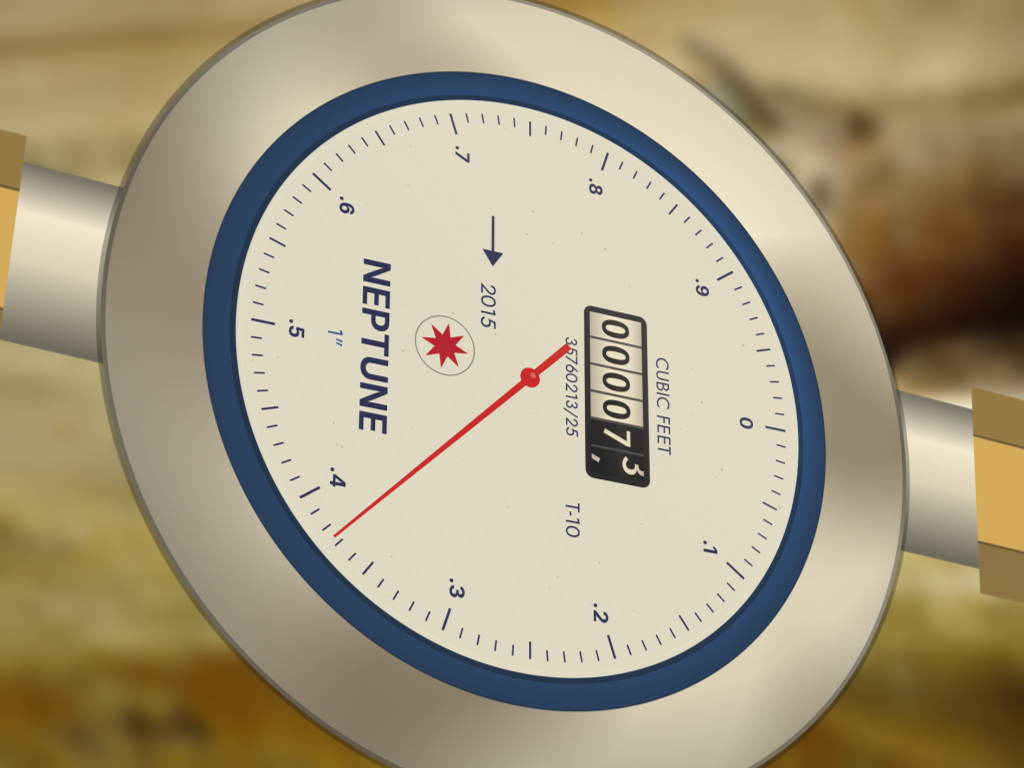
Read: 73.37ft³
